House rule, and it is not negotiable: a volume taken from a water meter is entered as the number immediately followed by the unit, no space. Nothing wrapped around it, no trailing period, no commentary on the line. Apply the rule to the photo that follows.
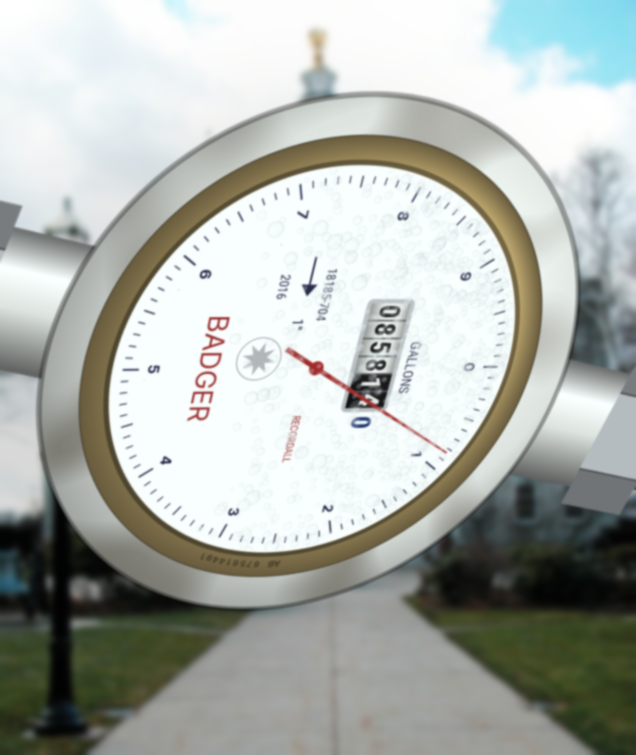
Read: 858140.8gal
